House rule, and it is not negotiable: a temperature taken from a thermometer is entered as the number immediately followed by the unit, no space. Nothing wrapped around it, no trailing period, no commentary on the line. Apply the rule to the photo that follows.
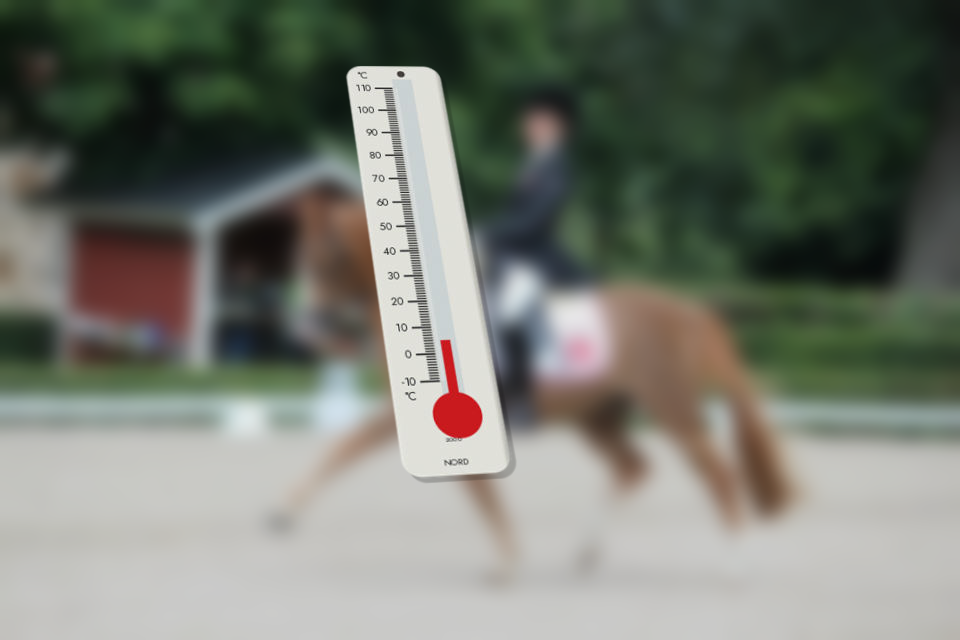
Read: 5°C
